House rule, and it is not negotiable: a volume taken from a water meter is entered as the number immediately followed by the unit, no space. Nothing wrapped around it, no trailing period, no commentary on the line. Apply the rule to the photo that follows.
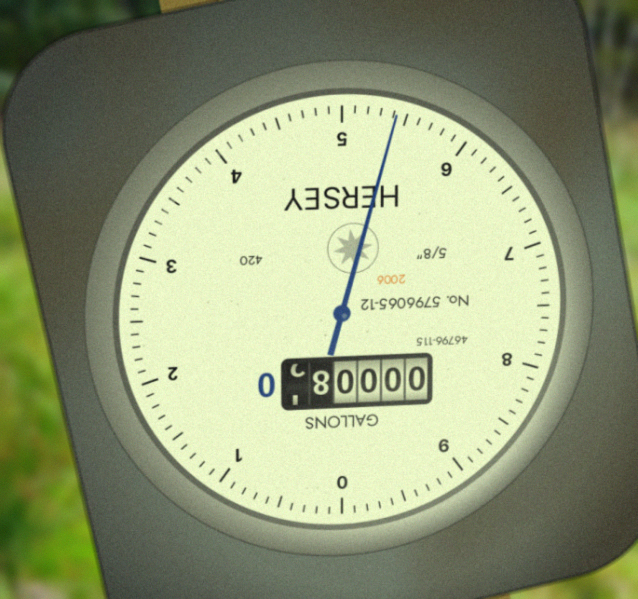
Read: 815.4gal
